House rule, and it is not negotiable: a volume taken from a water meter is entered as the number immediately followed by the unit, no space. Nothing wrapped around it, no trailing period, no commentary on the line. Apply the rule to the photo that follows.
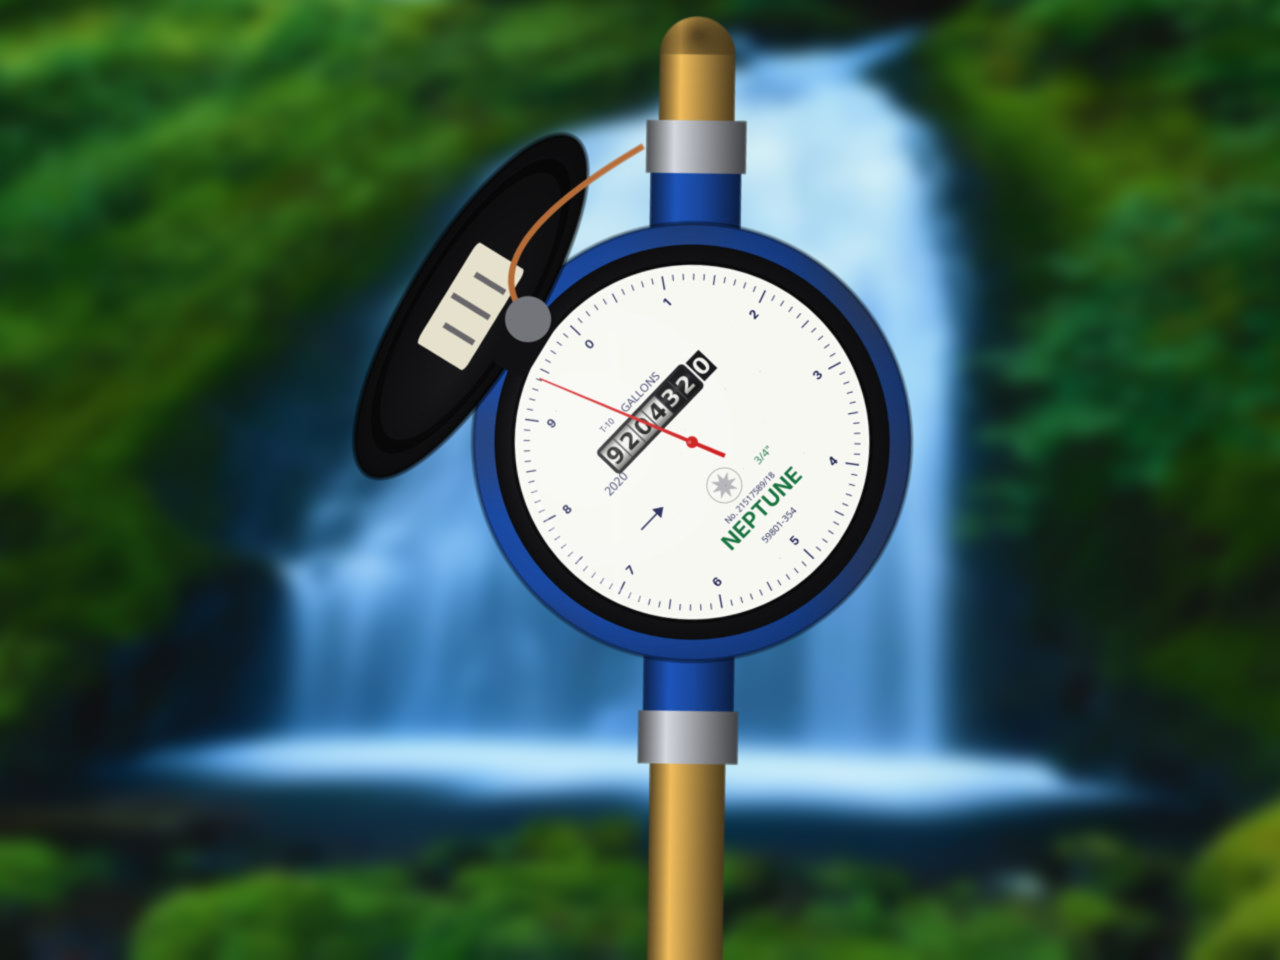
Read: 9204319.4gal
